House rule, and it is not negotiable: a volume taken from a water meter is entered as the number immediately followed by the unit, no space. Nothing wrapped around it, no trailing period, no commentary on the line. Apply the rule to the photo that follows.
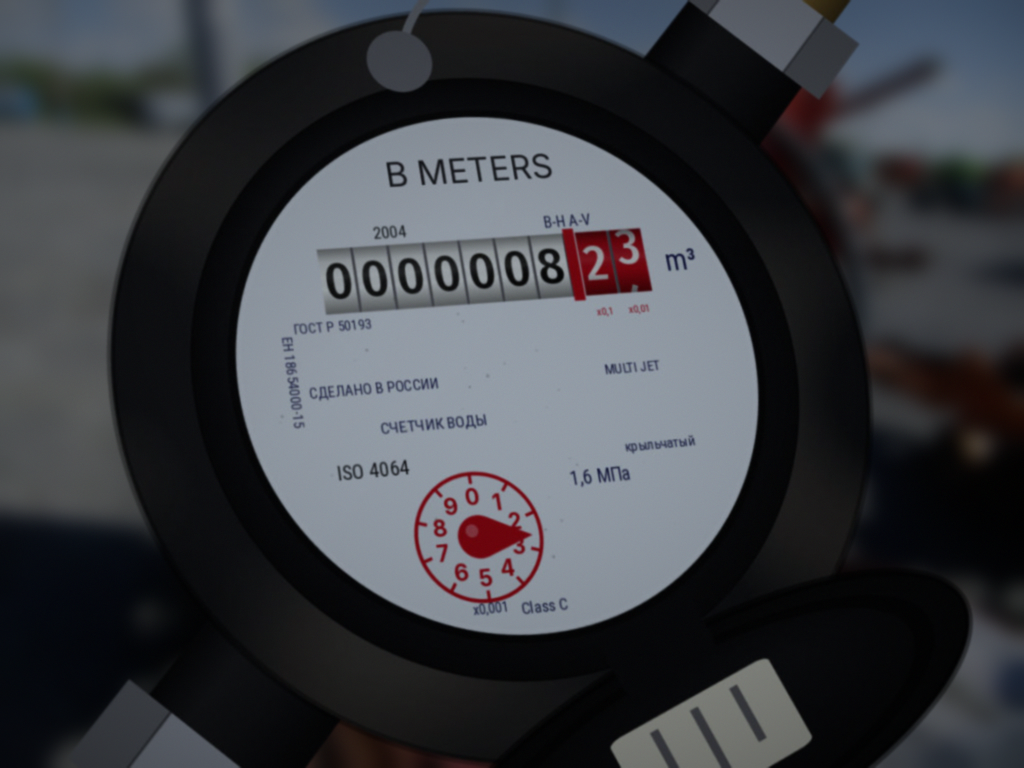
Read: 8.232m³
